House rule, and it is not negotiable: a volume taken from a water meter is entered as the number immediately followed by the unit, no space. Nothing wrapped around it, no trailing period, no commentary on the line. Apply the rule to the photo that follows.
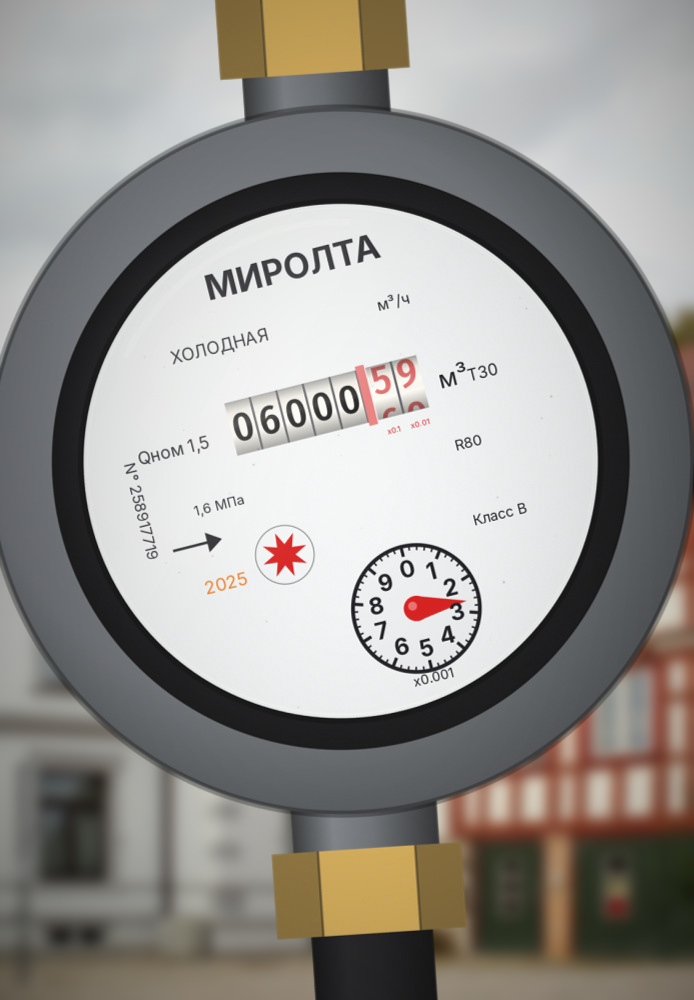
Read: 6000.592m³
